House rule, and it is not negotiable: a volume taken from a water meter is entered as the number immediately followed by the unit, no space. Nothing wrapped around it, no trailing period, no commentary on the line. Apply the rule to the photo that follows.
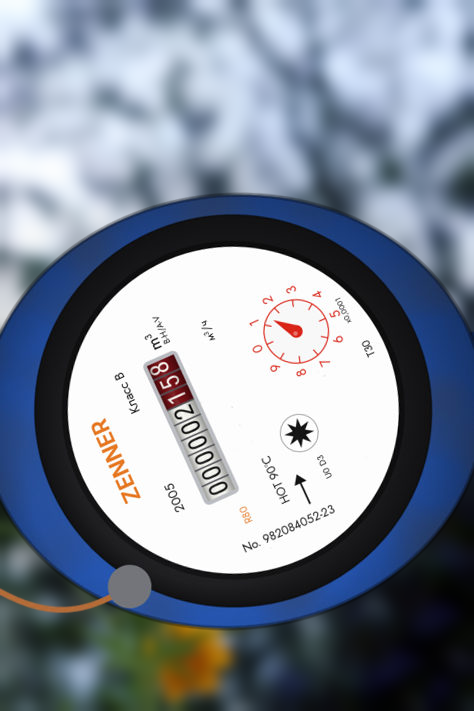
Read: 2.1581m³
